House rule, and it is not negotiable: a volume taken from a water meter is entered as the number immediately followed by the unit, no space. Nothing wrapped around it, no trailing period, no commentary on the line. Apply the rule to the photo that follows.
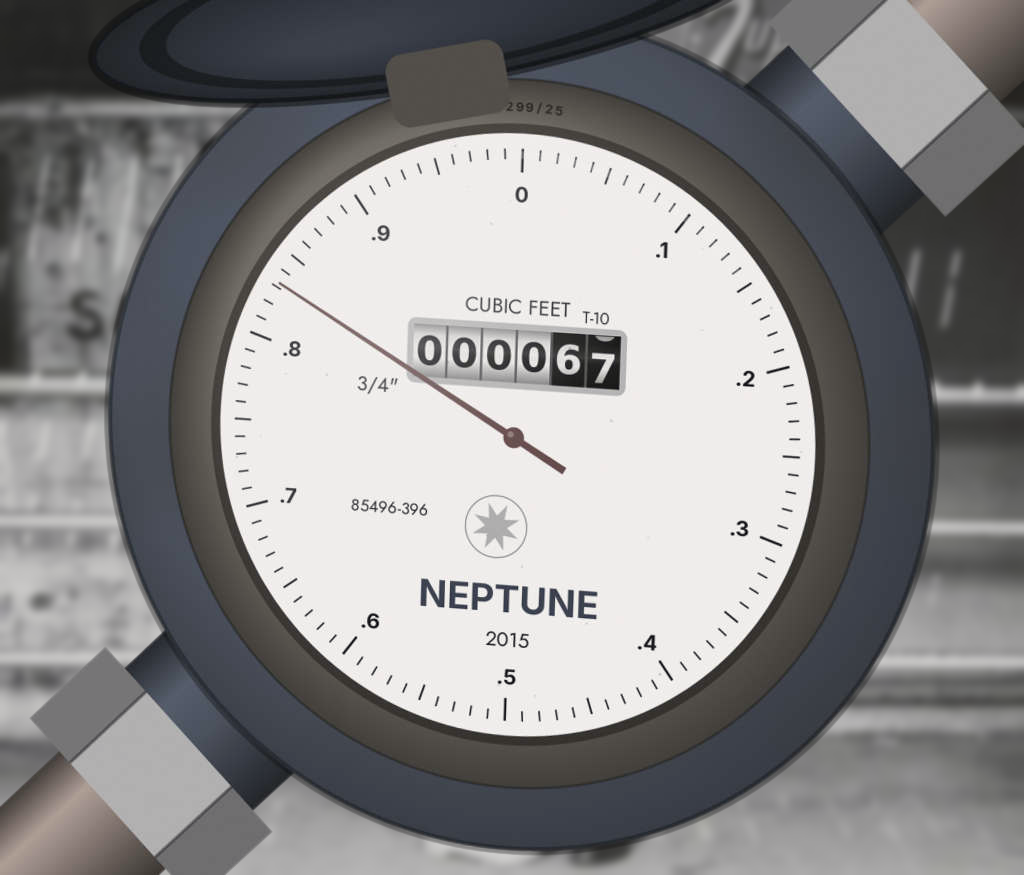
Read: 66.83ft³
